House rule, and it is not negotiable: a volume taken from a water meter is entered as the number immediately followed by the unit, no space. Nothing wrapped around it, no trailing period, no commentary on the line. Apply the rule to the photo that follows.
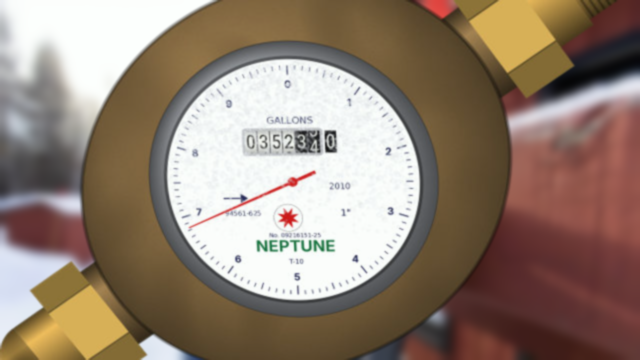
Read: 352336.8gal
